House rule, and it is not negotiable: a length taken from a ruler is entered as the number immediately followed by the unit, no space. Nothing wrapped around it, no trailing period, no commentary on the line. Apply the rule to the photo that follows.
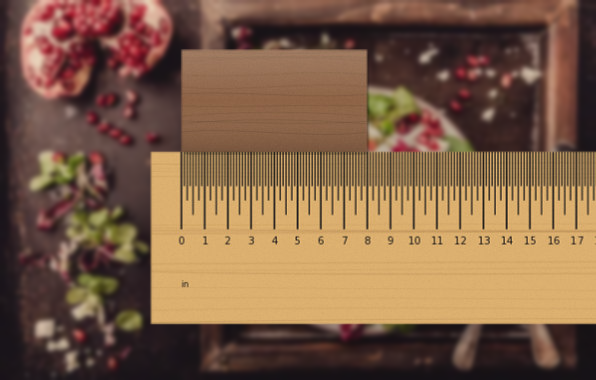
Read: 8in
